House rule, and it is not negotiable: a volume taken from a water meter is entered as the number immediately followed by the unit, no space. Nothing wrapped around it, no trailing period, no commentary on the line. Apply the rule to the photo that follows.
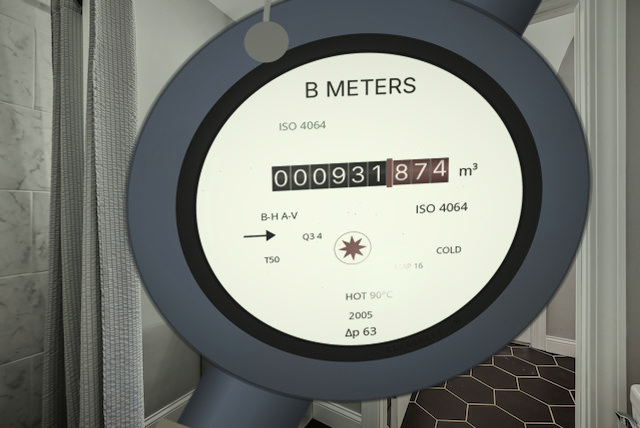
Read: 931.874m³
